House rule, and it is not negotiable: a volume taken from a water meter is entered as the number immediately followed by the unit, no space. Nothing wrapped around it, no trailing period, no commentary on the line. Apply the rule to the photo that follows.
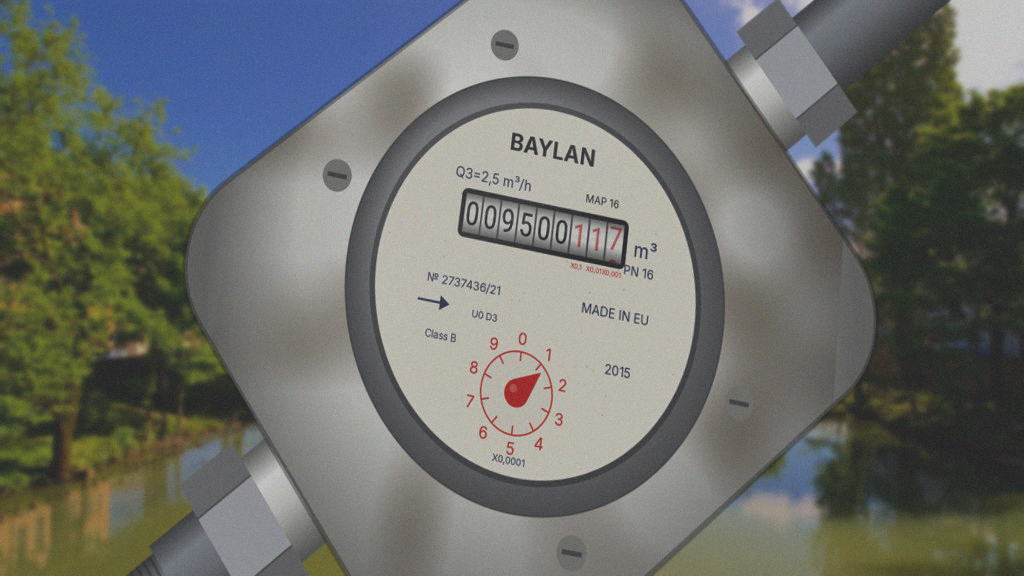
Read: 9500.1171m³
